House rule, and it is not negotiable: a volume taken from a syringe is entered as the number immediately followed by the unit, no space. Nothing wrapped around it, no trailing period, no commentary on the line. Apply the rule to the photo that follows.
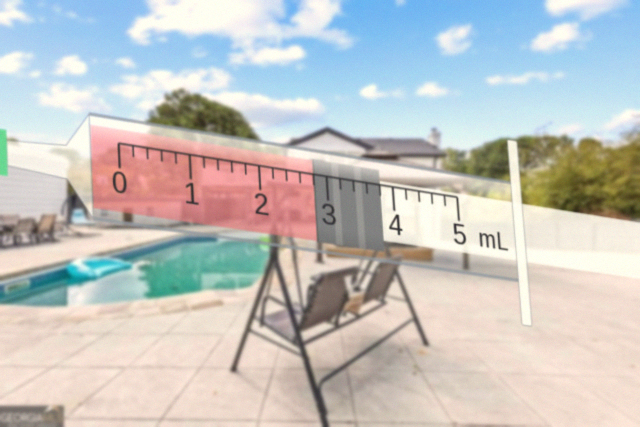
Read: 2.8mL
